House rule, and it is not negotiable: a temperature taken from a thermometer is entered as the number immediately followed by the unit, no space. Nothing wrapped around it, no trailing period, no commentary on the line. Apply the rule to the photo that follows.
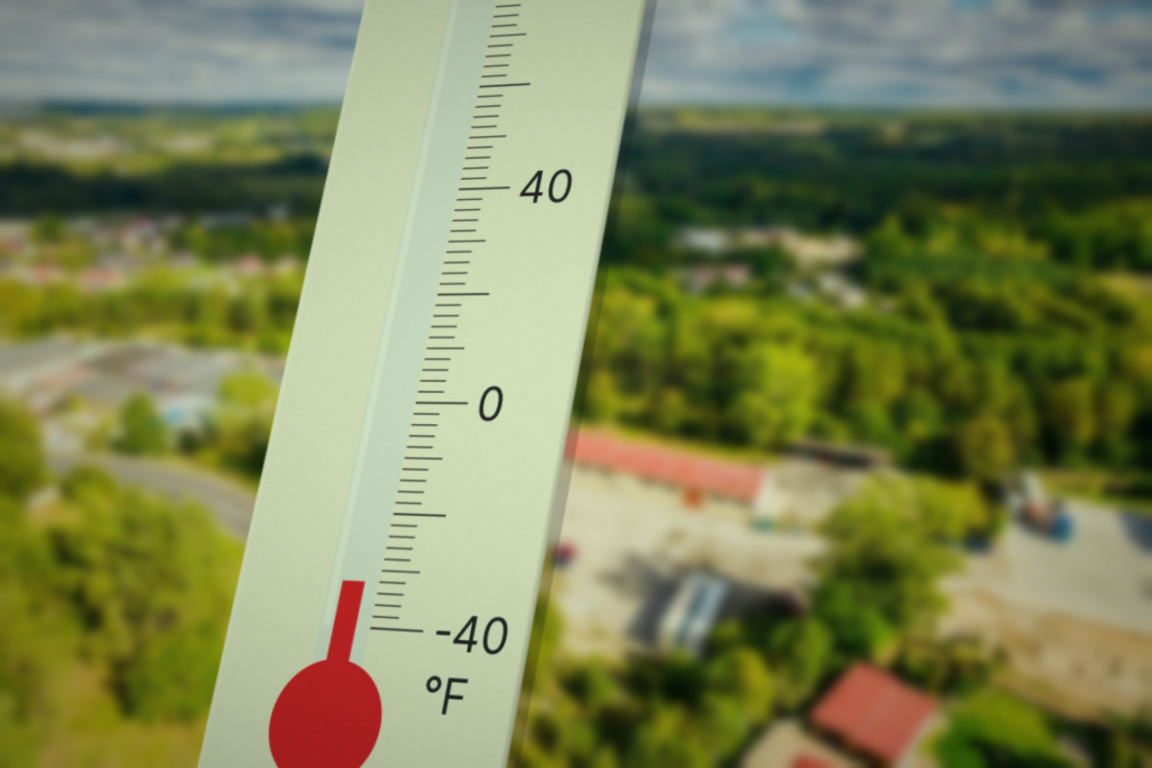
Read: -32°F
